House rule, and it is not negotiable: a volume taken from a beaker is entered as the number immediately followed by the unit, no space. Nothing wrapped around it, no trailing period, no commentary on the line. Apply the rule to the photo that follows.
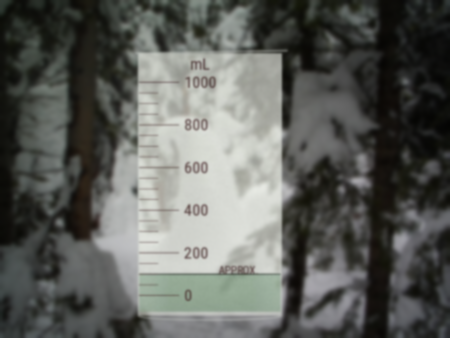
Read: 100mL
